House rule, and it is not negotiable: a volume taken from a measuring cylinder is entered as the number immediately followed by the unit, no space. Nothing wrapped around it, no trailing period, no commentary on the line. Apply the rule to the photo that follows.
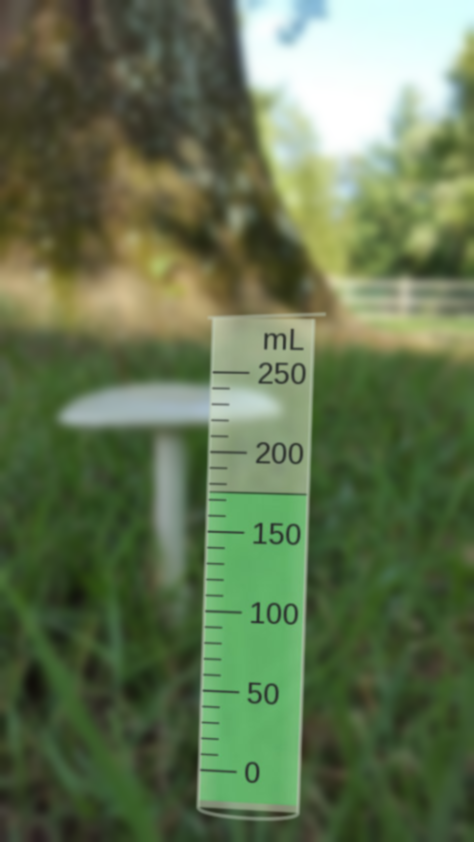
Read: 175mL
